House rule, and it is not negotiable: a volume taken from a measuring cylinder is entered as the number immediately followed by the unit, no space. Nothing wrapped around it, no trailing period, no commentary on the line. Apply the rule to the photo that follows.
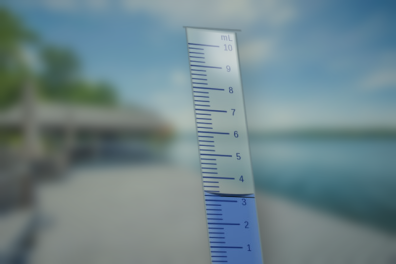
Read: 3.2mL
